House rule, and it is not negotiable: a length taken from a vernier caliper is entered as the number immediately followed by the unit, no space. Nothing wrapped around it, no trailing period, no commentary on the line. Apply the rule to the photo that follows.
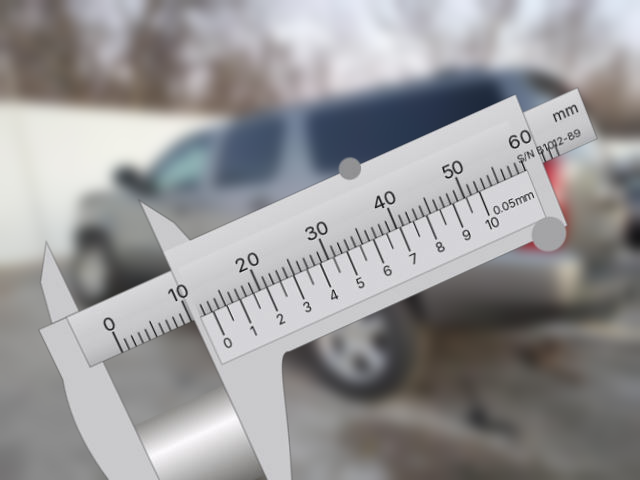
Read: 13.2mm
